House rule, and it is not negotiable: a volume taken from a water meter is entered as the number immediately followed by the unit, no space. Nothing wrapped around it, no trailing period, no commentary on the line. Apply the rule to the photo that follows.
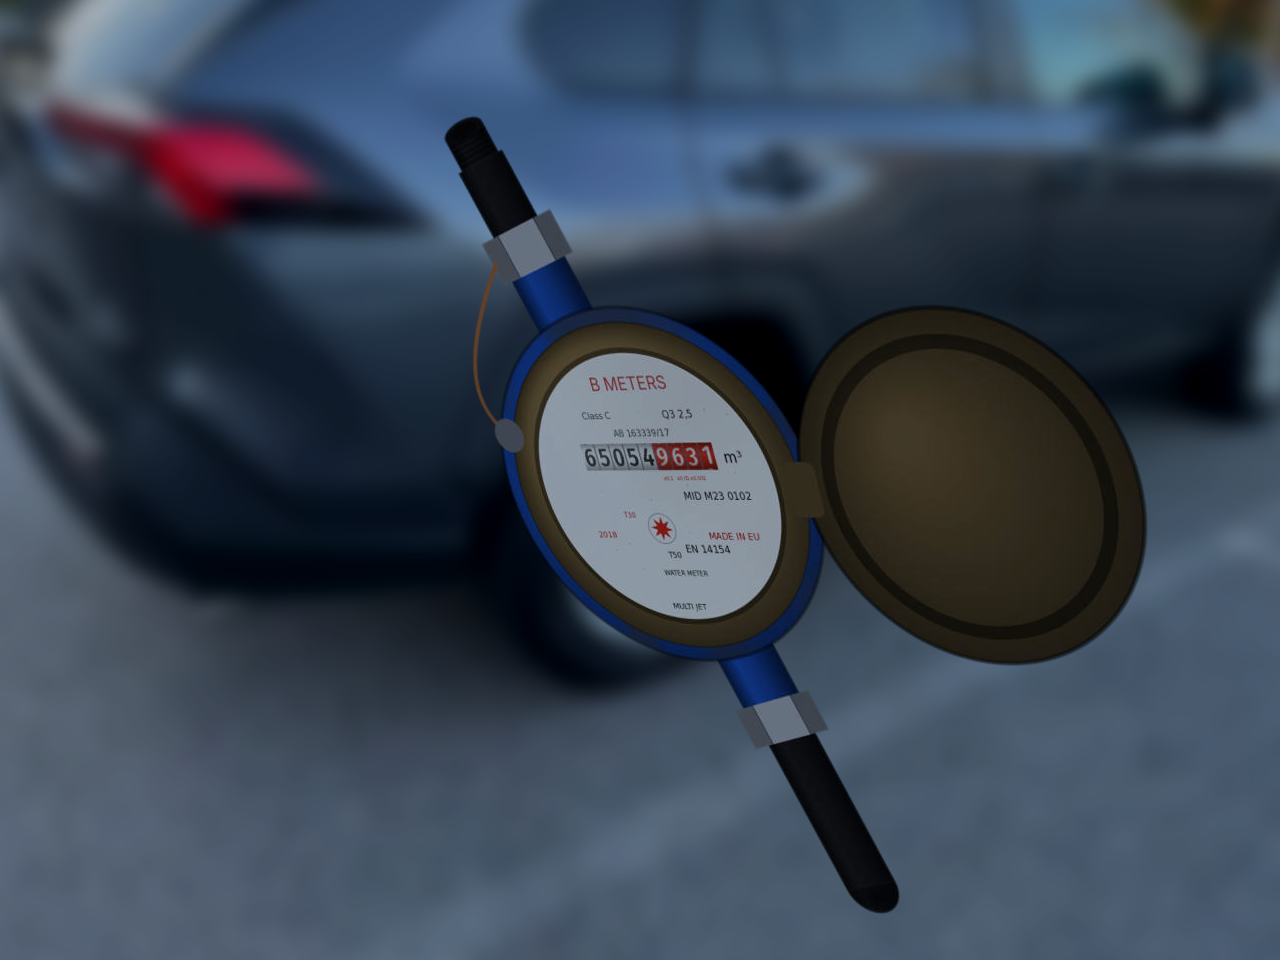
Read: 65054.9631m³
